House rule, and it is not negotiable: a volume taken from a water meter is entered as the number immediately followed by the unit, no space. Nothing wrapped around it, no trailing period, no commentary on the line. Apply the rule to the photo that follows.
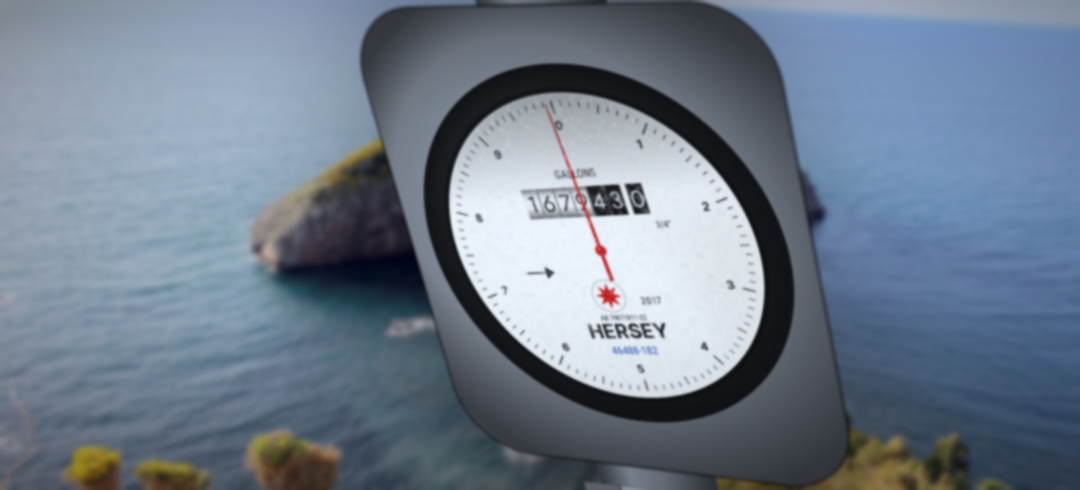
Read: 1679429.9gal
